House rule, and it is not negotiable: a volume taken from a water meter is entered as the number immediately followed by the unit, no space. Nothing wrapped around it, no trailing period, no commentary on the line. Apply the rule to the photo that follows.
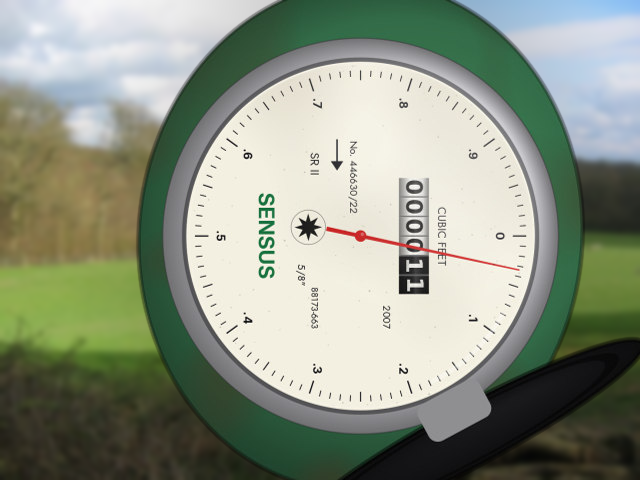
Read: 11.03ft³
